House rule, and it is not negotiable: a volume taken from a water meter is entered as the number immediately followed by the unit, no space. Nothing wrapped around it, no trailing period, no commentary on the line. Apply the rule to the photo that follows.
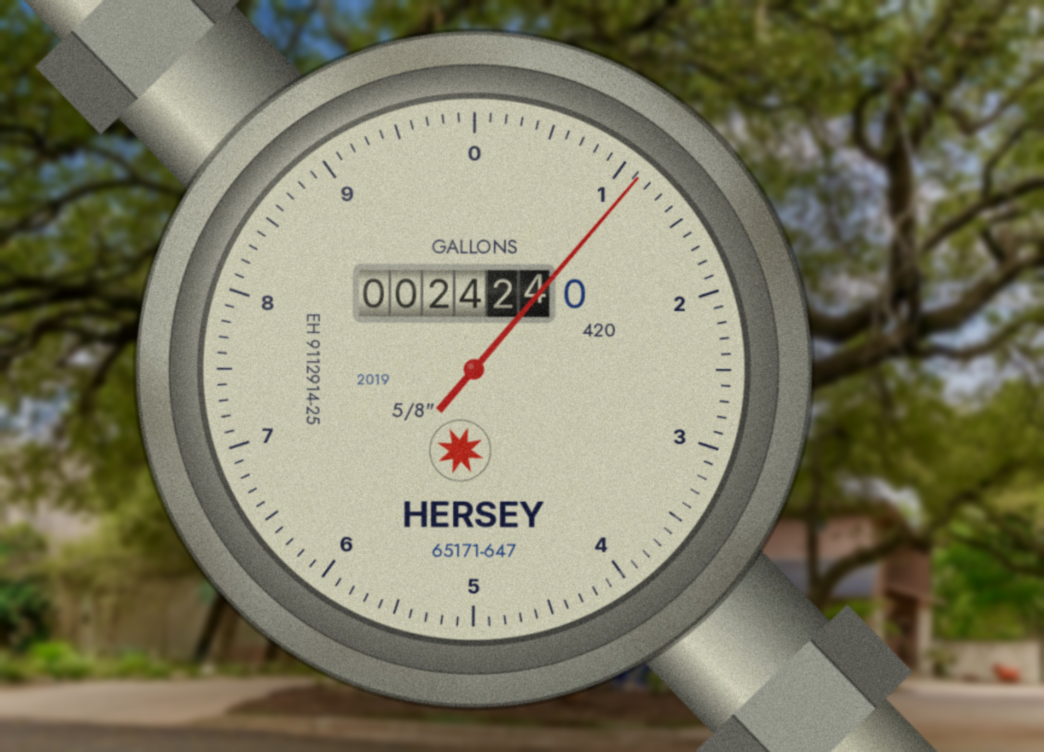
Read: 24241.1gal
